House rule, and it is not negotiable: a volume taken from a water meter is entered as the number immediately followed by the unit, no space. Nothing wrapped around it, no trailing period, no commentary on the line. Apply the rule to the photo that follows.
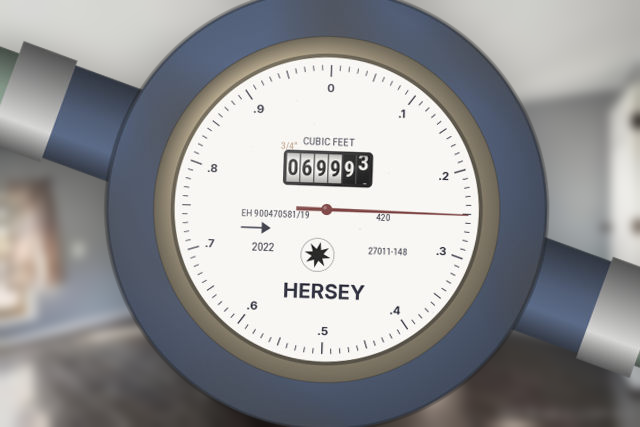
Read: 69993.25ft³
